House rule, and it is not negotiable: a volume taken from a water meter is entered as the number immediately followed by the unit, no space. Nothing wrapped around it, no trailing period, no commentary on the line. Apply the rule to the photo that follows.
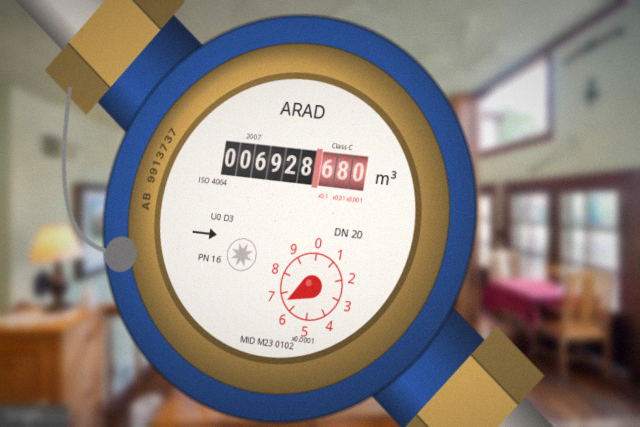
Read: 6928.6806m³
